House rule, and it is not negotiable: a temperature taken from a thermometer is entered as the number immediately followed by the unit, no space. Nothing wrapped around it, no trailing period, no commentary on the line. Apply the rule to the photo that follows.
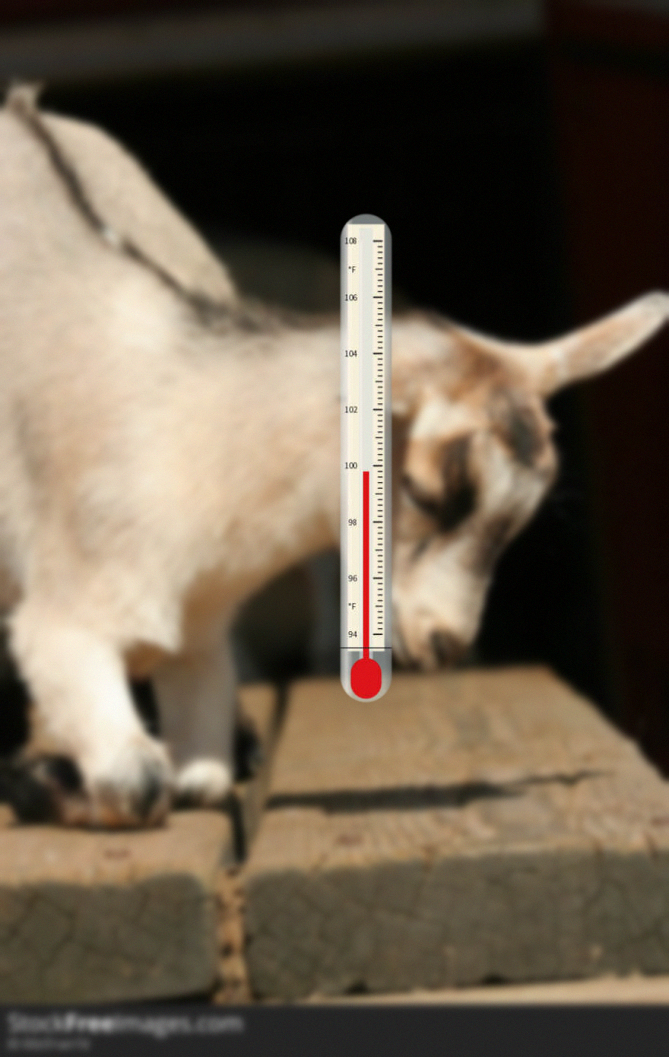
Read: 99.8°F
